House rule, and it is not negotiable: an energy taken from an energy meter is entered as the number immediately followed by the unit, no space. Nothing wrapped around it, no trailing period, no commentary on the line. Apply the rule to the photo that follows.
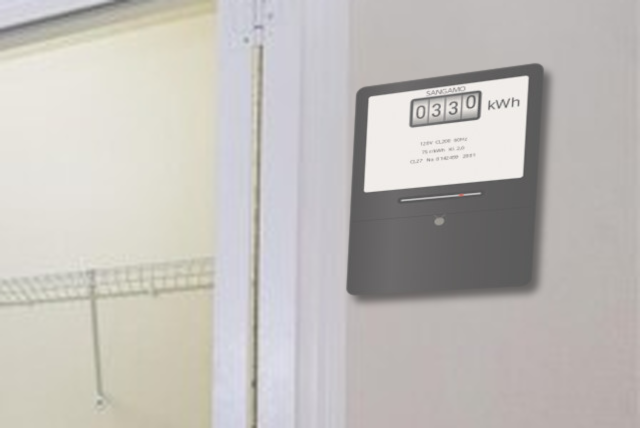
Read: 330kWh
